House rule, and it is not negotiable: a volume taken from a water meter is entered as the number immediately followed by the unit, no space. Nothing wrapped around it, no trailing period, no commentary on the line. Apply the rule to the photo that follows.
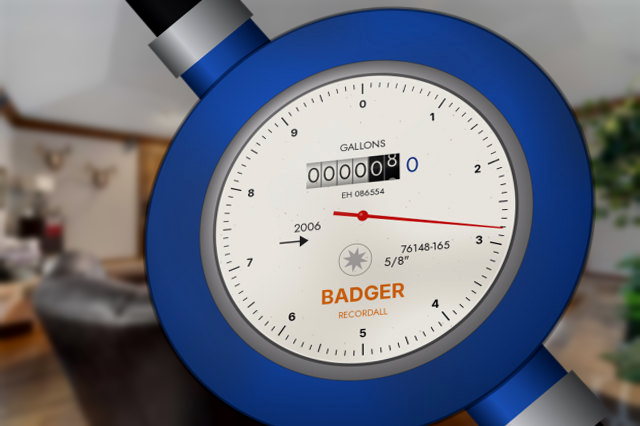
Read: 82.8gal
